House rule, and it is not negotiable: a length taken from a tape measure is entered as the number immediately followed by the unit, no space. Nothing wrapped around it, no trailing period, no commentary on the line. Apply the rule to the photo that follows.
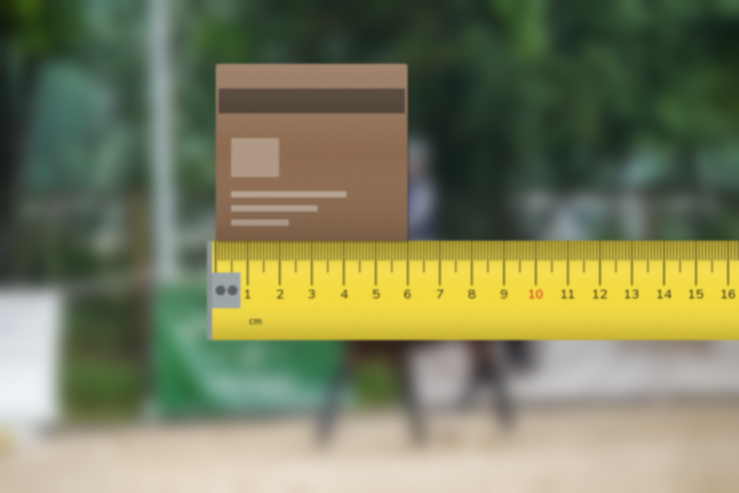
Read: 6cm
